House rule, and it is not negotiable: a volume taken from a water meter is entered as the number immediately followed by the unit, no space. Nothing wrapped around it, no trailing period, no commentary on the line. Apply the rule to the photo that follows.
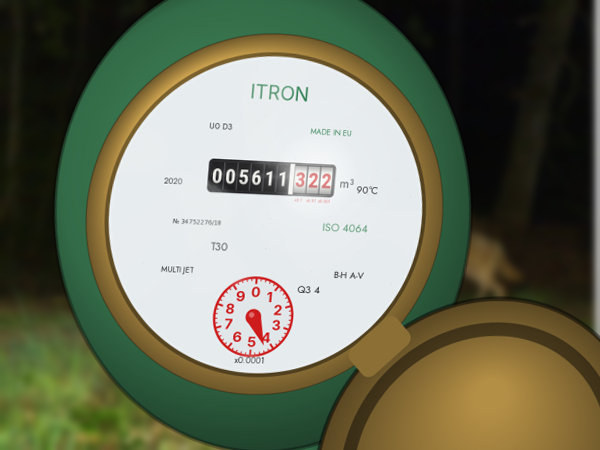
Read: 5611.3224m³
